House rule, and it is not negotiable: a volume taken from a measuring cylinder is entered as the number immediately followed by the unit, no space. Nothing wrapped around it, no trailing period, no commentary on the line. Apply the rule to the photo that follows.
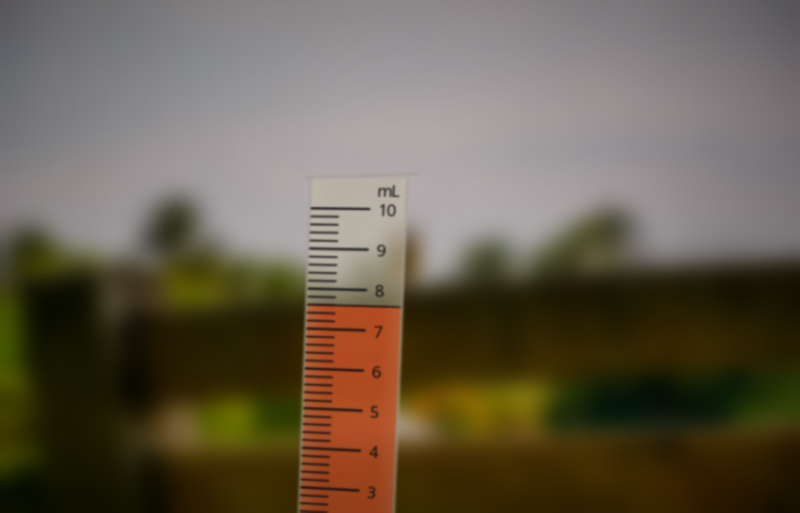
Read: 7.6mL
